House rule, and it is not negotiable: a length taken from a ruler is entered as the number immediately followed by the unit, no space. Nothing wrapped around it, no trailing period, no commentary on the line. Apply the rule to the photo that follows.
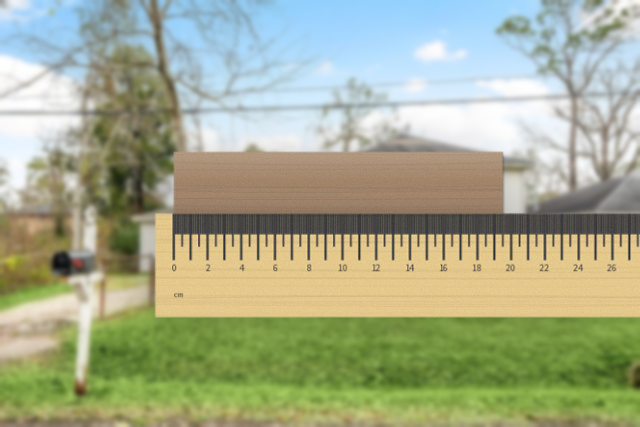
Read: 19.5cm
